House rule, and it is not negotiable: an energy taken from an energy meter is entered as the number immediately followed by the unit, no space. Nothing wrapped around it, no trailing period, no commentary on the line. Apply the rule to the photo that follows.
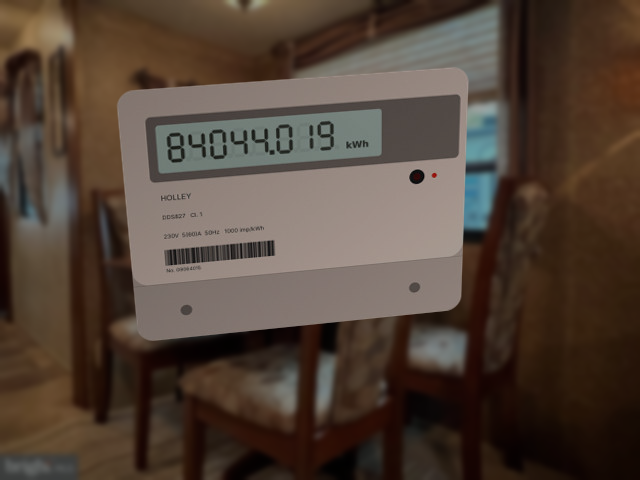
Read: 84044.019kWh
